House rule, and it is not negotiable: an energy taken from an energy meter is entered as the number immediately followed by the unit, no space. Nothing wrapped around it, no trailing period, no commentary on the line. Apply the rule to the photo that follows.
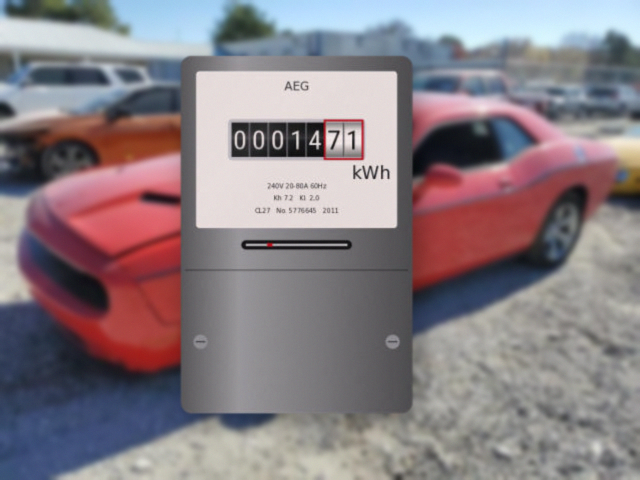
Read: 14.71kWh
